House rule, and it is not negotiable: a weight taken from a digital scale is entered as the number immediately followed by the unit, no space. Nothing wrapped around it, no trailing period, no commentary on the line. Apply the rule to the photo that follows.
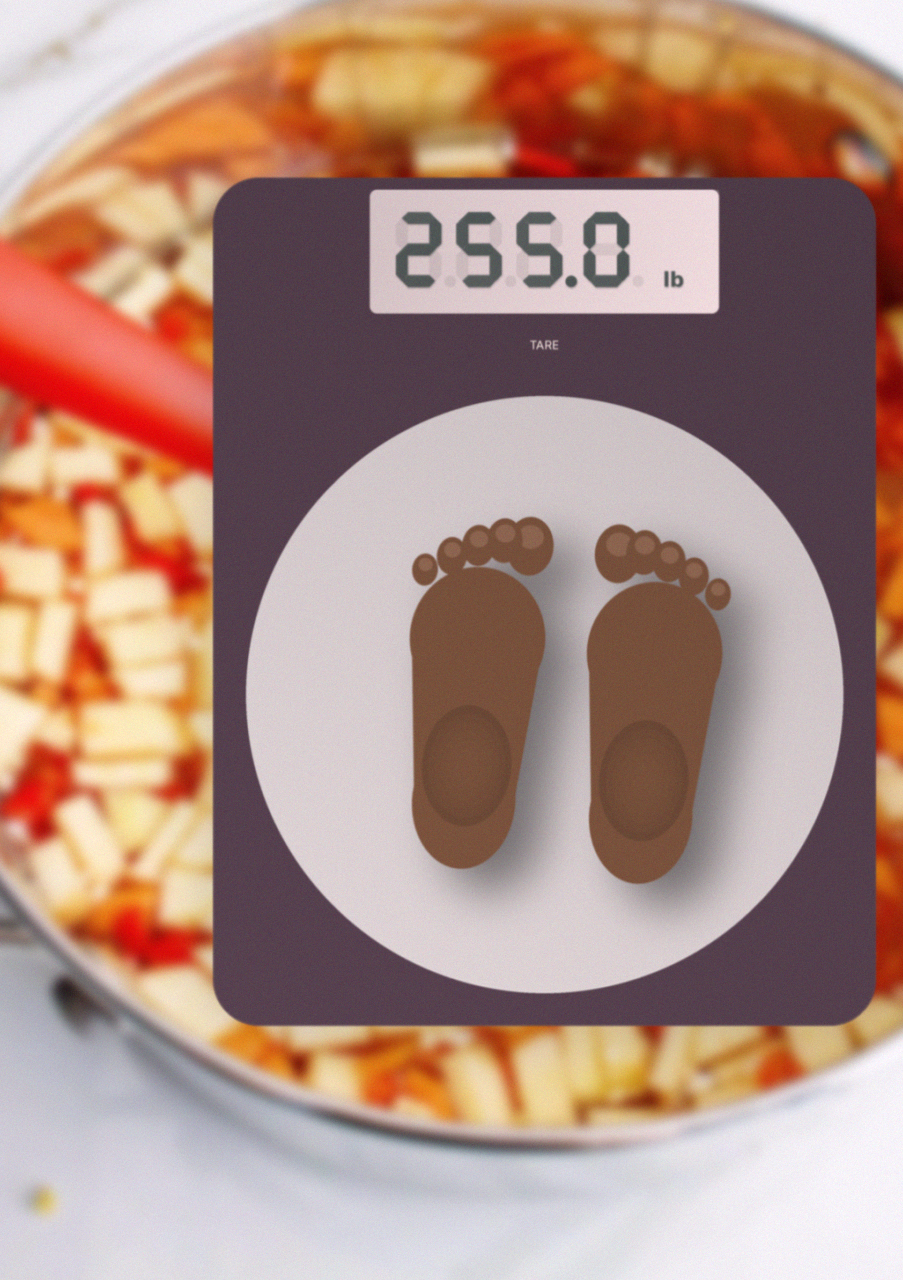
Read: 255.0lb
